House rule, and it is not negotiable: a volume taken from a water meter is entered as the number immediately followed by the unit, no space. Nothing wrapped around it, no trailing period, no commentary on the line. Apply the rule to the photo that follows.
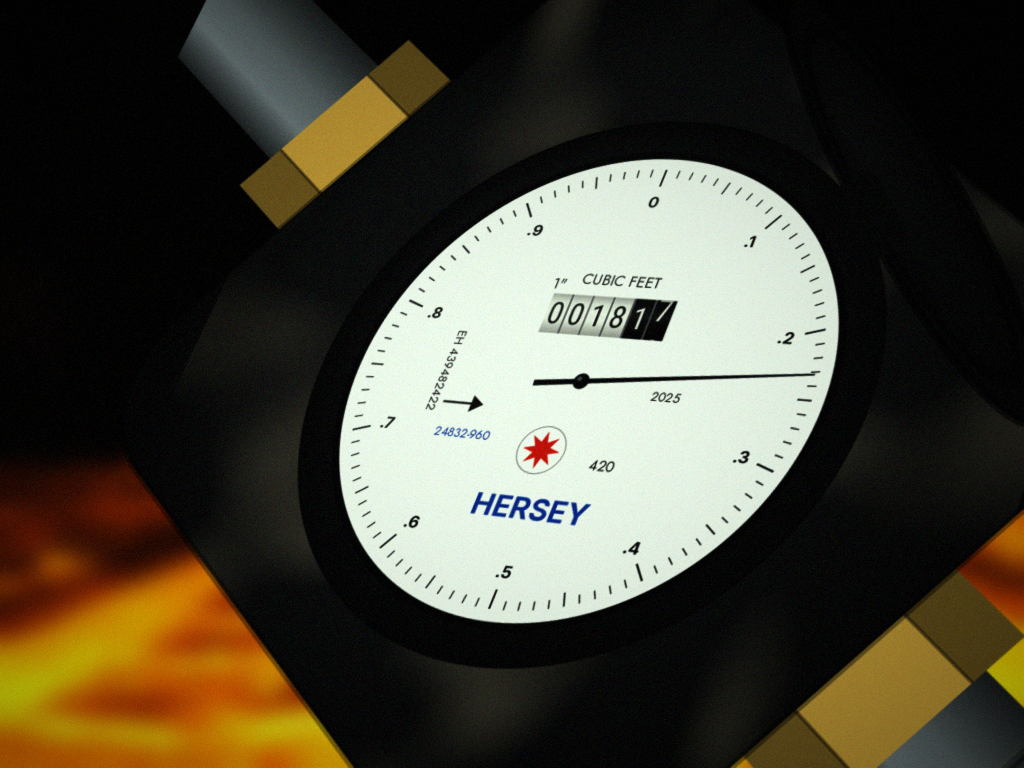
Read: 1817.23ft³
